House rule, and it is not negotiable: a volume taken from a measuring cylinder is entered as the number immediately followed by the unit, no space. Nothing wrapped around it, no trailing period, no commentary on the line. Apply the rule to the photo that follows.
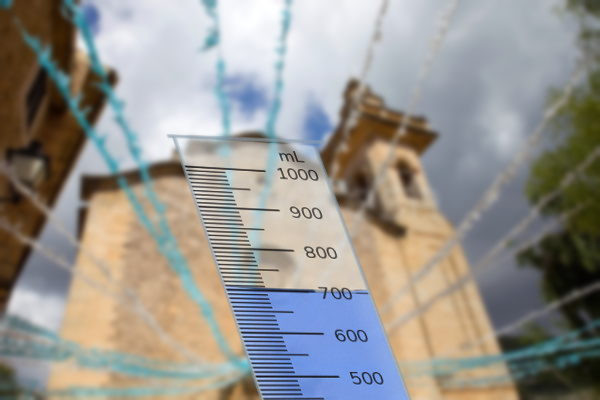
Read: 700mL
